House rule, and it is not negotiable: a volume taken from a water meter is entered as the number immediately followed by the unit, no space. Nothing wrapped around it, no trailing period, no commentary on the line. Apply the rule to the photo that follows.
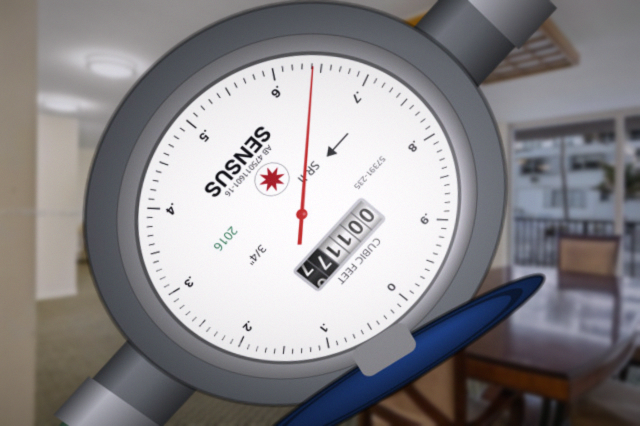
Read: 1176.64ft³
